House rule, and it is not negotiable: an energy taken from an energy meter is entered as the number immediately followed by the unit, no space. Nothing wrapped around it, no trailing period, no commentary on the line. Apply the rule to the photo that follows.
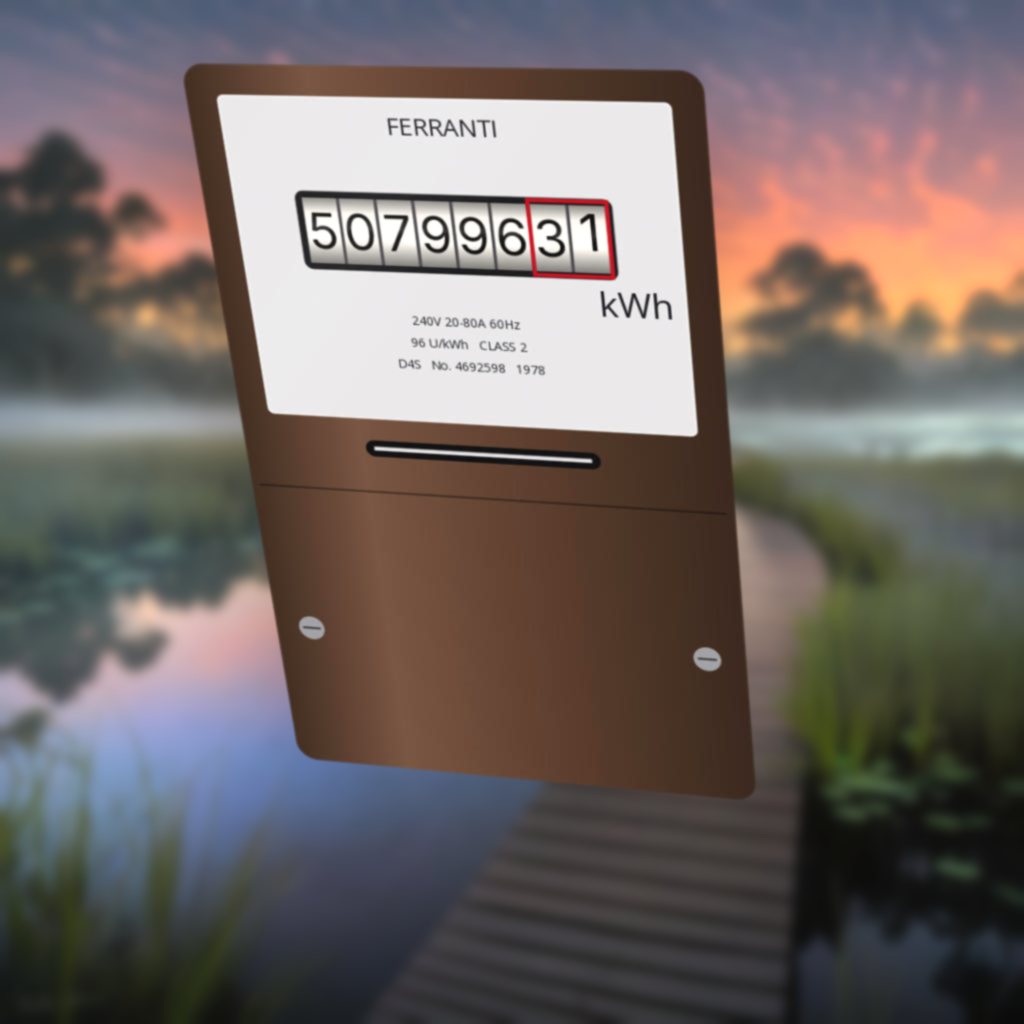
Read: 507996.31kWh
